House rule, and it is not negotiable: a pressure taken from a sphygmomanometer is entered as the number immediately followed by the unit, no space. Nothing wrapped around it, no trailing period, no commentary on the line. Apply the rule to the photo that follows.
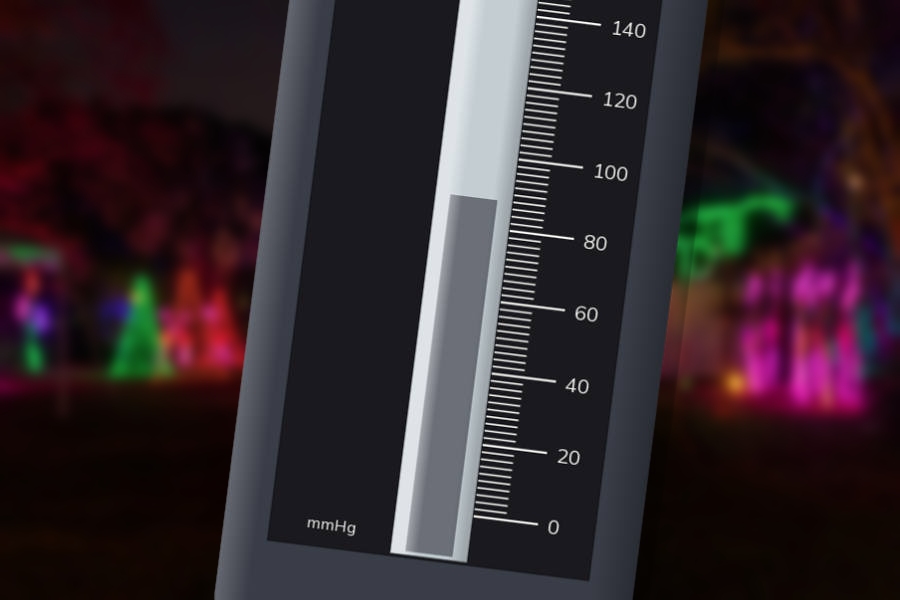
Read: 88mmHg
